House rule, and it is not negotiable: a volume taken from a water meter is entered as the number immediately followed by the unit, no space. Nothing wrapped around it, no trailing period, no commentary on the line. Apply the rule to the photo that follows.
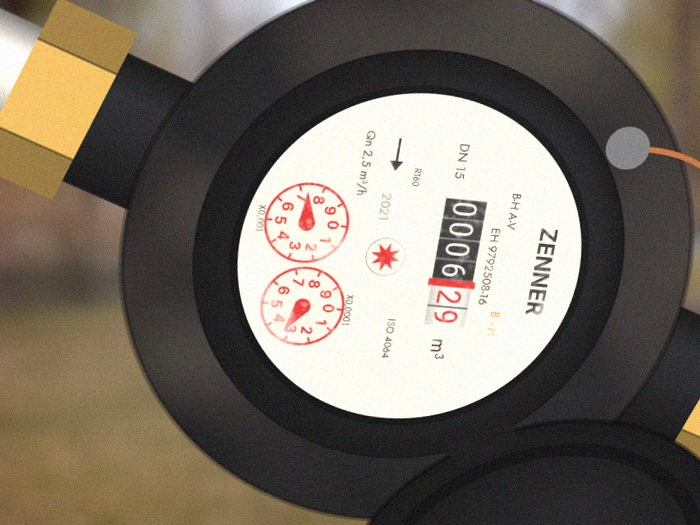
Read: 6.2973m³
